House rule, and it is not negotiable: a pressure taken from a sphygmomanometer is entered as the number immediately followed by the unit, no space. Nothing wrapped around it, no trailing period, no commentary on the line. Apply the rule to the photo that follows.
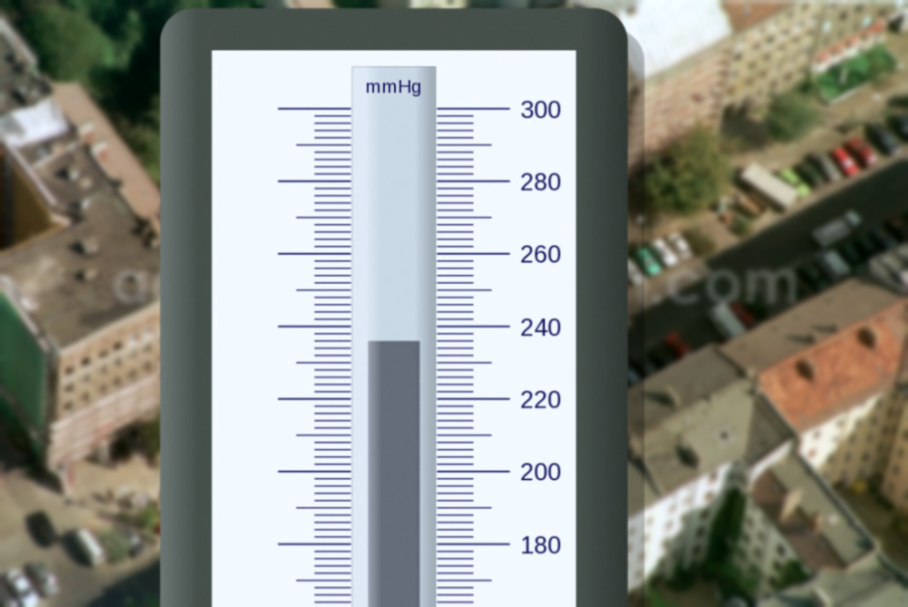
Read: 236mmHg
